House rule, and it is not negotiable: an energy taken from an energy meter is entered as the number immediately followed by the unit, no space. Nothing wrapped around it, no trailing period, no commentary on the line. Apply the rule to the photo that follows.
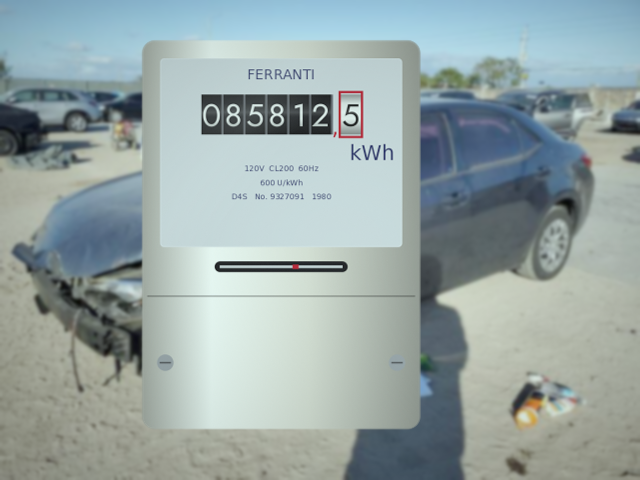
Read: 85812.5kWh
